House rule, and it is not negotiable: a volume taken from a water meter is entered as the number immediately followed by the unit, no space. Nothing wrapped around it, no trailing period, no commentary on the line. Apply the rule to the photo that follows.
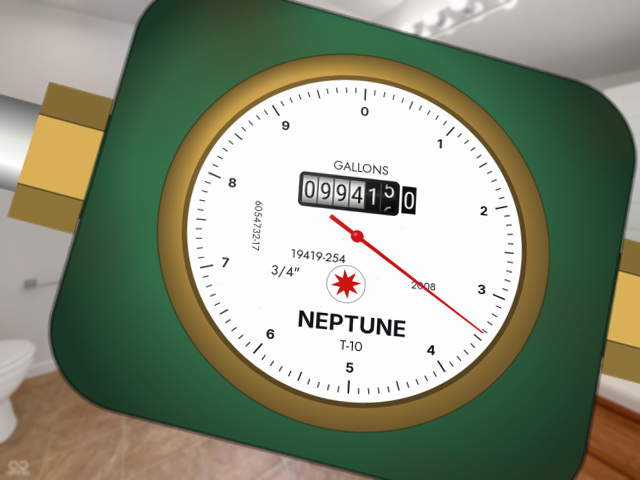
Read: 994153.4gal
